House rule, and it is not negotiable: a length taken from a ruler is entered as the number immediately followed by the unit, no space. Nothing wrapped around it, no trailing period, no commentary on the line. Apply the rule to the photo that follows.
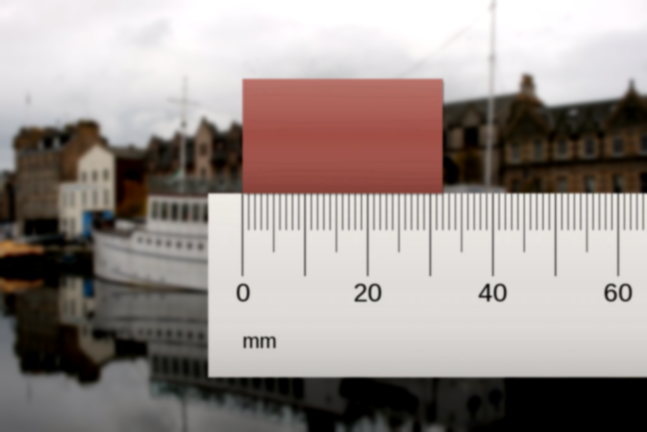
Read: 32mm
